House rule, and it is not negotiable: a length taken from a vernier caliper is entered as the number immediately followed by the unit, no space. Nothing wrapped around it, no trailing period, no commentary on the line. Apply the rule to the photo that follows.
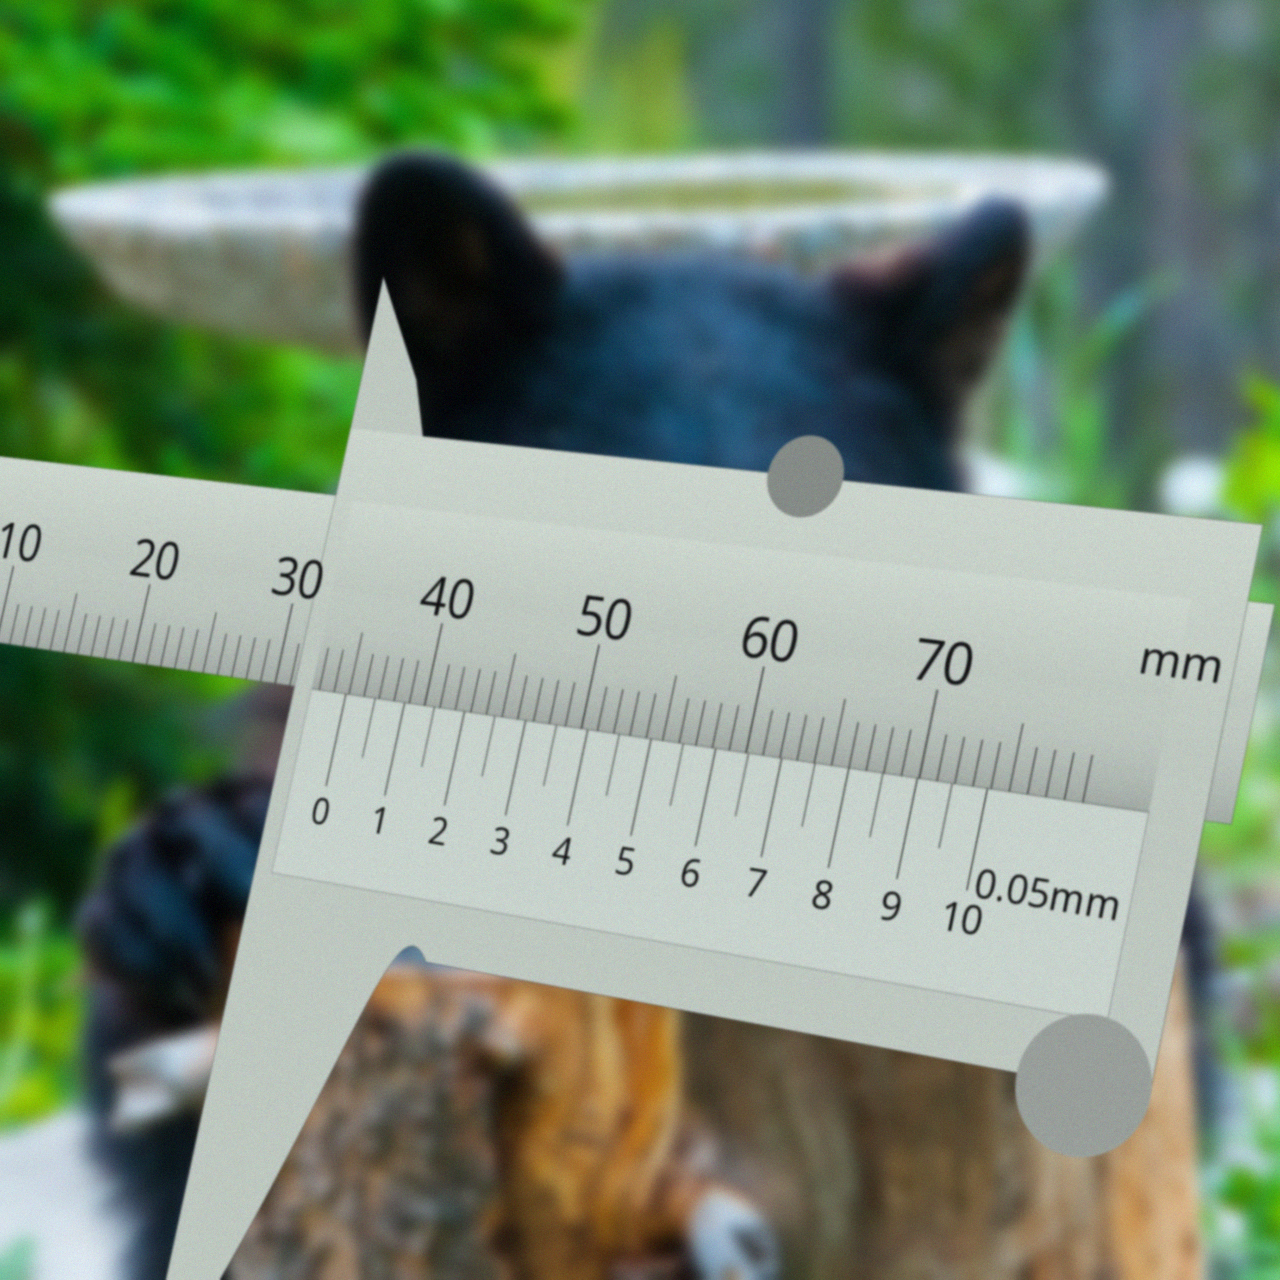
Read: 34.8mm
